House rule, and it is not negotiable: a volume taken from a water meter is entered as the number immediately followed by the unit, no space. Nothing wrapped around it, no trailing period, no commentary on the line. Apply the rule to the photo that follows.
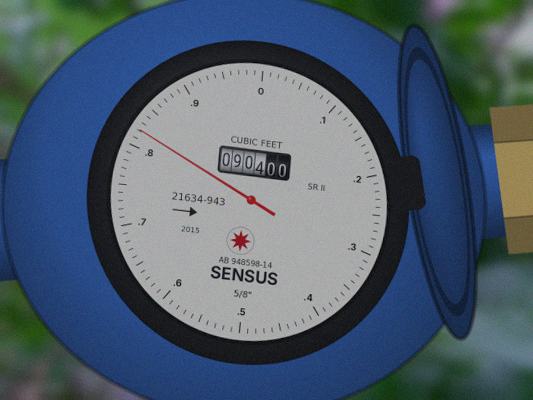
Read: 90399.82ft³
